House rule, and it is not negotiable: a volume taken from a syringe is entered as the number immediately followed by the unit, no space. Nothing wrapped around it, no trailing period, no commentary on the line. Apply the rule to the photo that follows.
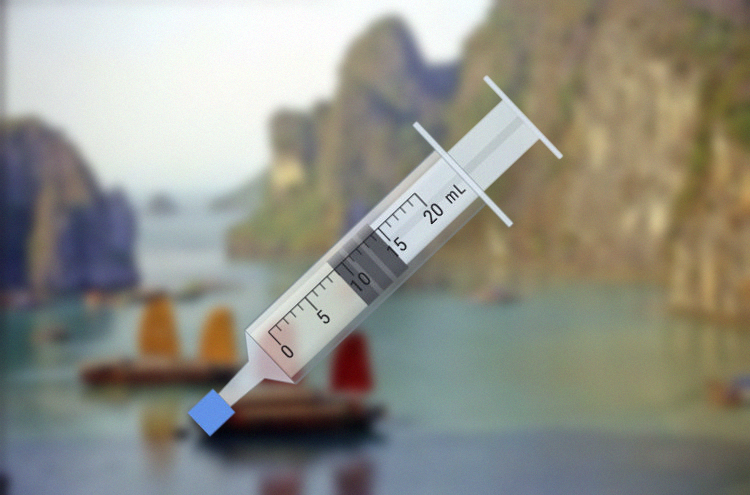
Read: 9mL
